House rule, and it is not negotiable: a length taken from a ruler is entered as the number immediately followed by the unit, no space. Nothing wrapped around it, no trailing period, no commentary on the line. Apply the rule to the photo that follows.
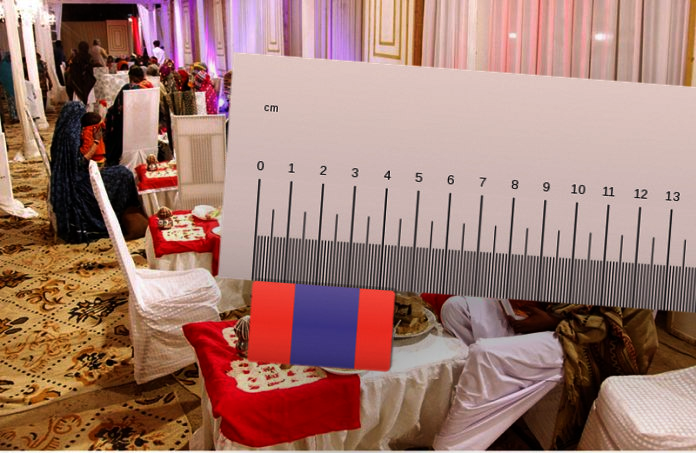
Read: 4.5cm
